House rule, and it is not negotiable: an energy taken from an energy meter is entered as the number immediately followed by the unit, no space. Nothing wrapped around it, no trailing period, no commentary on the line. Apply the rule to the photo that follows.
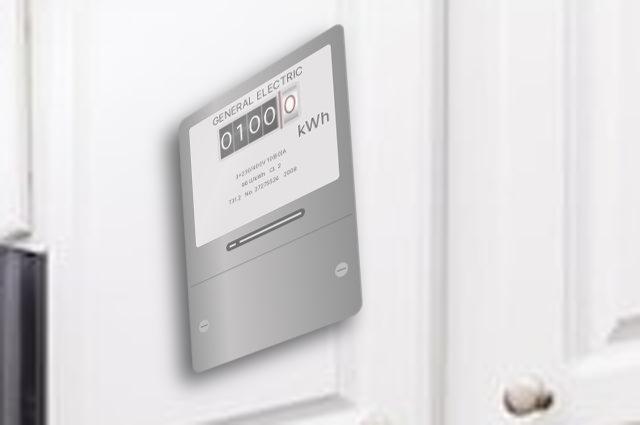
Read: 100.0kWh
